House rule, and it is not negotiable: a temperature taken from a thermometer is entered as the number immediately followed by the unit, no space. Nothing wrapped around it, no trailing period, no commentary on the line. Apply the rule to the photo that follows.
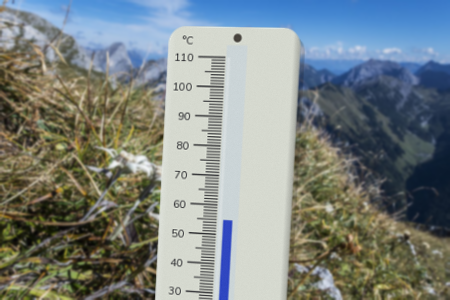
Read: 55°C
